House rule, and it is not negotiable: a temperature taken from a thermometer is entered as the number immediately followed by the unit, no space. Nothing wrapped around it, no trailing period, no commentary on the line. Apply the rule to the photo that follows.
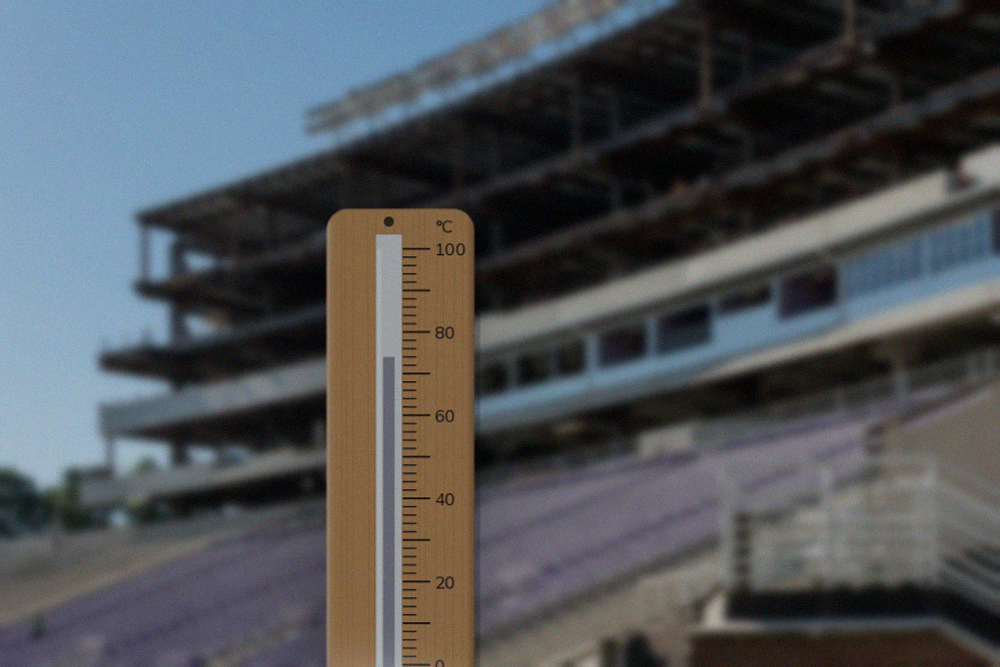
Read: 74°C
